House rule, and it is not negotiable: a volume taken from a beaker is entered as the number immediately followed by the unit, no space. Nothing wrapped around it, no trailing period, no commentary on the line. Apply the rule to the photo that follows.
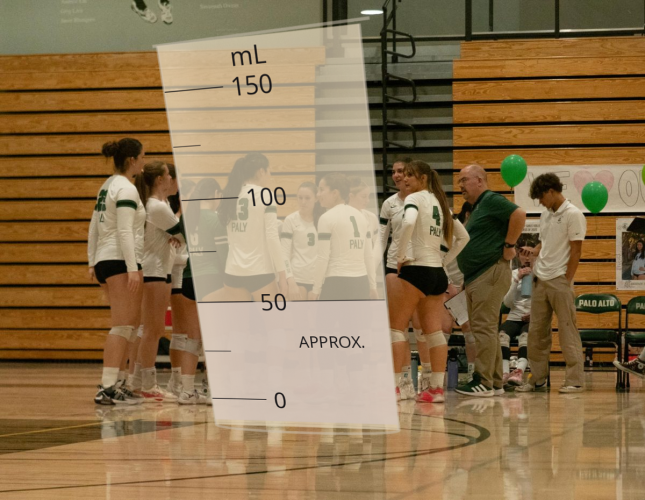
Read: 50mL
